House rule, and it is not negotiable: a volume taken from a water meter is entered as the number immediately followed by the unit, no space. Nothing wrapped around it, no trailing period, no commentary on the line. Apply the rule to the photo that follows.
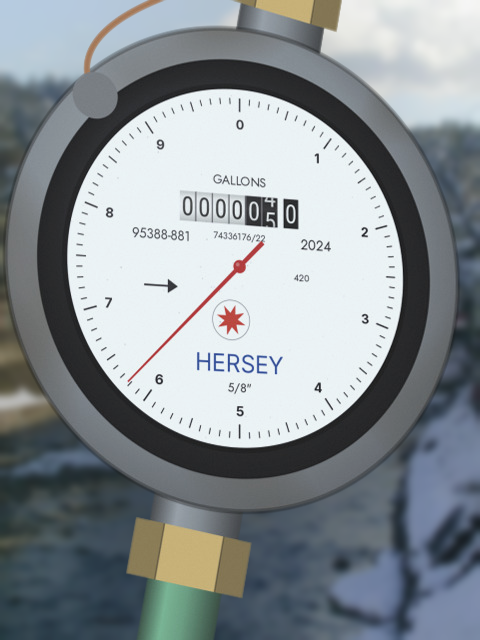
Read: 46.2gal
